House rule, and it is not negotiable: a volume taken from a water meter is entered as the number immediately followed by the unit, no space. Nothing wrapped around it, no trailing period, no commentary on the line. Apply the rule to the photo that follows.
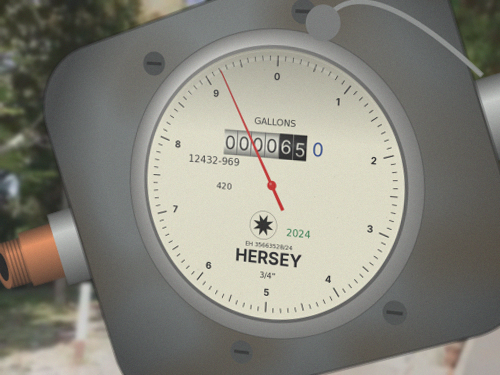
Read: 649.2gal
